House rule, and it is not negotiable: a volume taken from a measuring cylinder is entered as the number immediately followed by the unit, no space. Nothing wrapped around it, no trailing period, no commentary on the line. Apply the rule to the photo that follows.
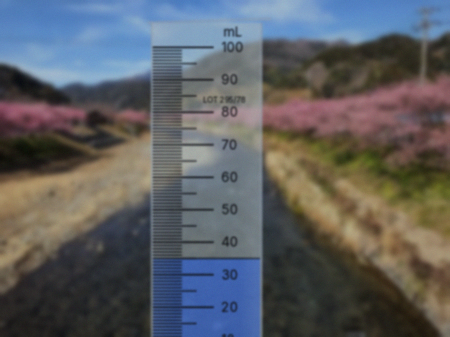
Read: 35mL
